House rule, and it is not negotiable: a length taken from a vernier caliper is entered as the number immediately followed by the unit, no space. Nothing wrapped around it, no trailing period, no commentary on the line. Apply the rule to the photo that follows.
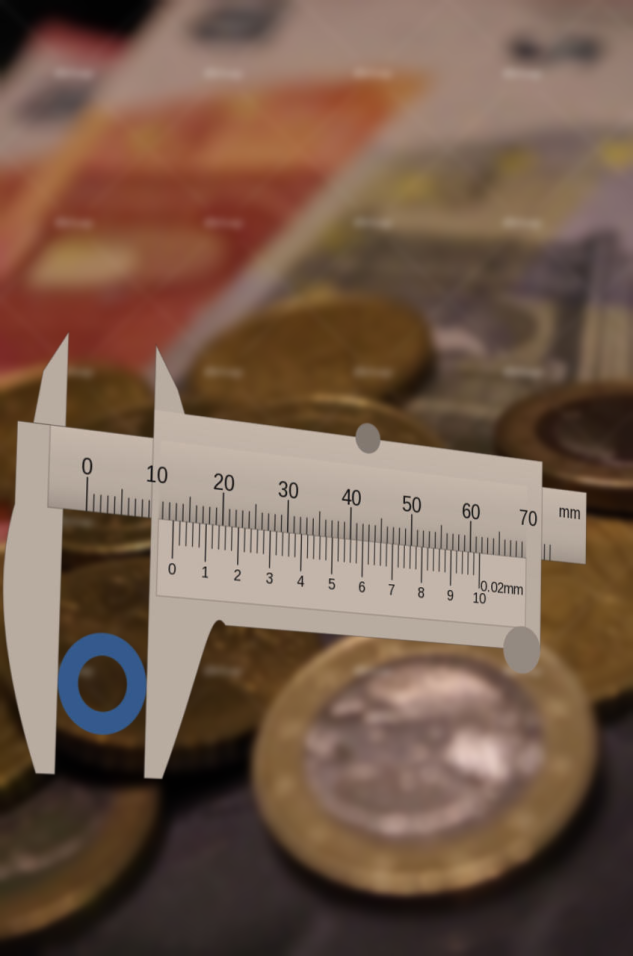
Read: 12.6mm
